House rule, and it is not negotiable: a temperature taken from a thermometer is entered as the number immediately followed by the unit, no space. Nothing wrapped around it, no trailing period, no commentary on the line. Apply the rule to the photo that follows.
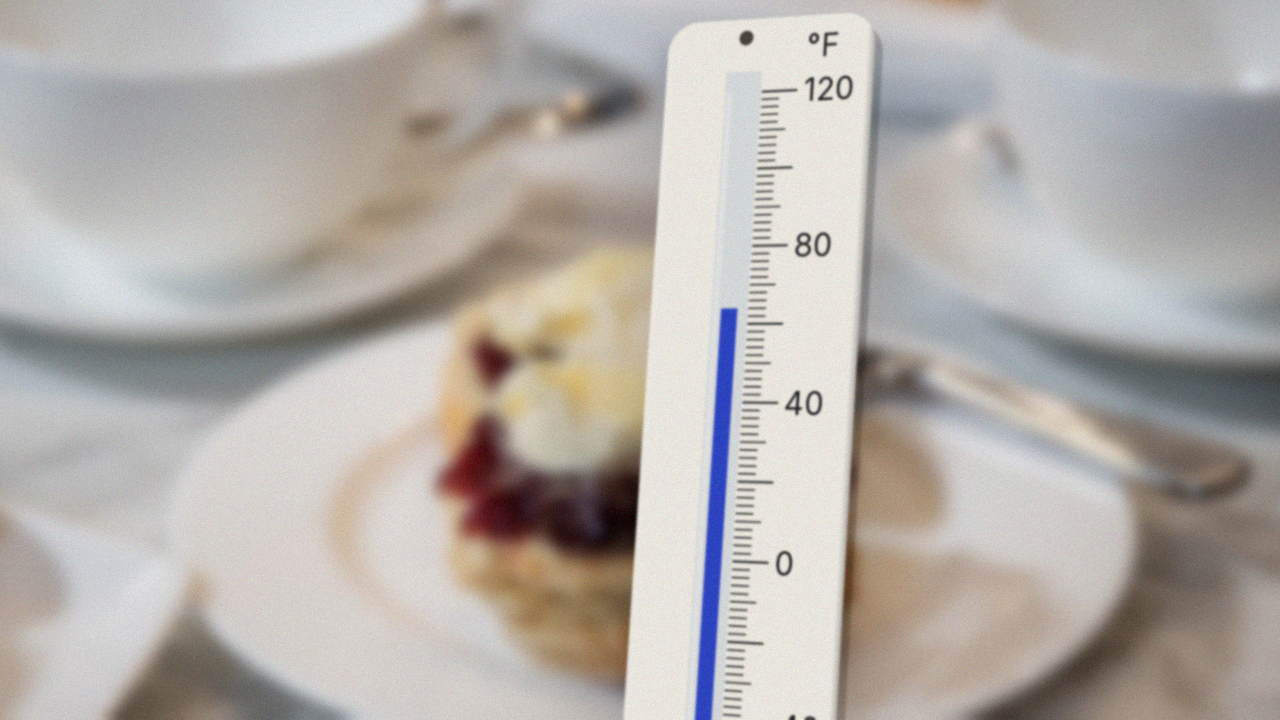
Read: 64°F
